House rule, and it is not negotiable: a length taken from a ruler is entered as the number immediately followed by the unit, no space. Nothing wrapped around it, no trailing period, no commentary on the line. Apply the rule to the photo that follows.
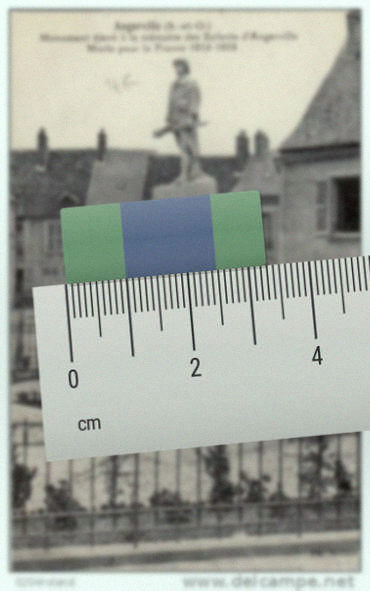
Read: 3.3cm
